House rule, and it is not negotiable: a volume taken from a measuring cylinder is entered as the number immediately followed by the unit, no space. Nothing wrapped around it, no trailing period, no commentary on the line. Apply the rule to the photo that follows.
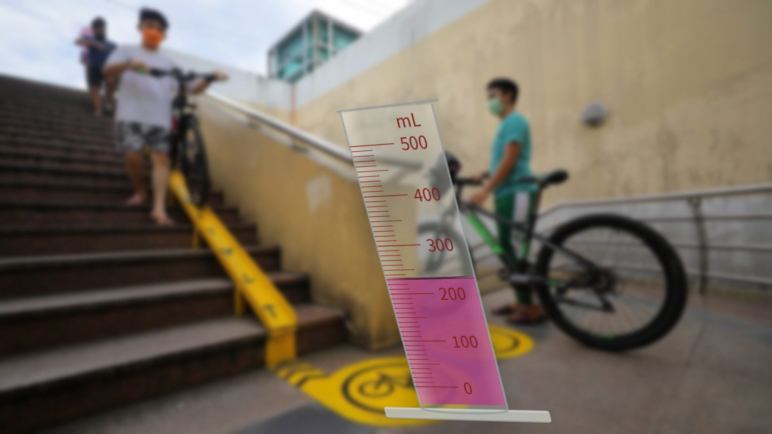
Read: 230mL
